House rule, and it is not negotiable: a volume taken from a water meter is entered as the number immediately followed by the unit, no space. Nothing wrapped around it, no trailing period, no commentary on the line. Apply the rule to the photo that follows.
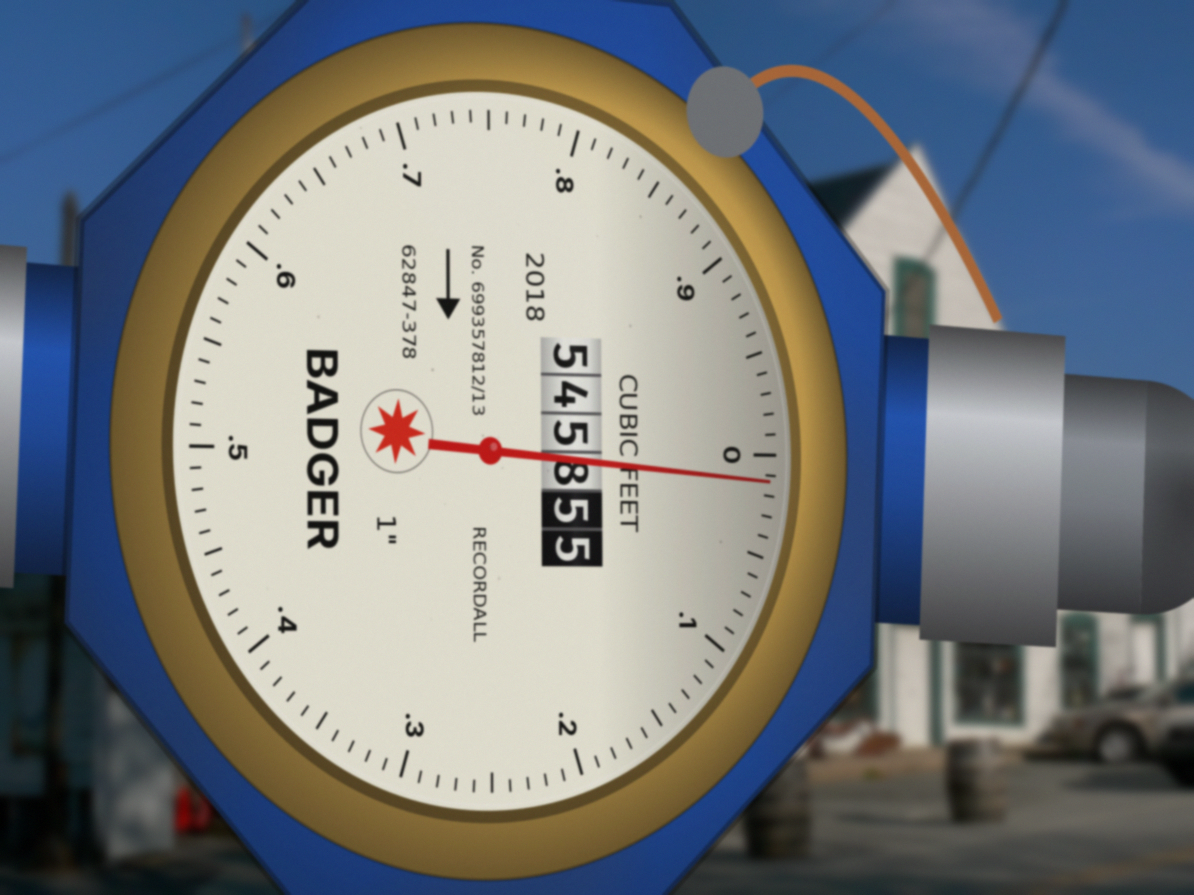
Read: 545855.01ft³
